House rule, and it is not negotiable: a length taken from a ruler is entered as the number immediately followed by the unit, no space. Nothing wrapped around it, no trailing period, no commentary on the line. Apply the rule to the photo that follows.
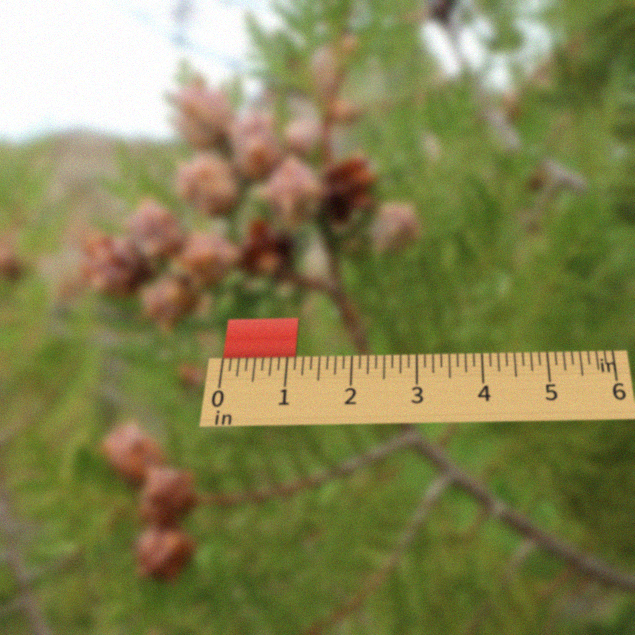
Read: 1.125in
